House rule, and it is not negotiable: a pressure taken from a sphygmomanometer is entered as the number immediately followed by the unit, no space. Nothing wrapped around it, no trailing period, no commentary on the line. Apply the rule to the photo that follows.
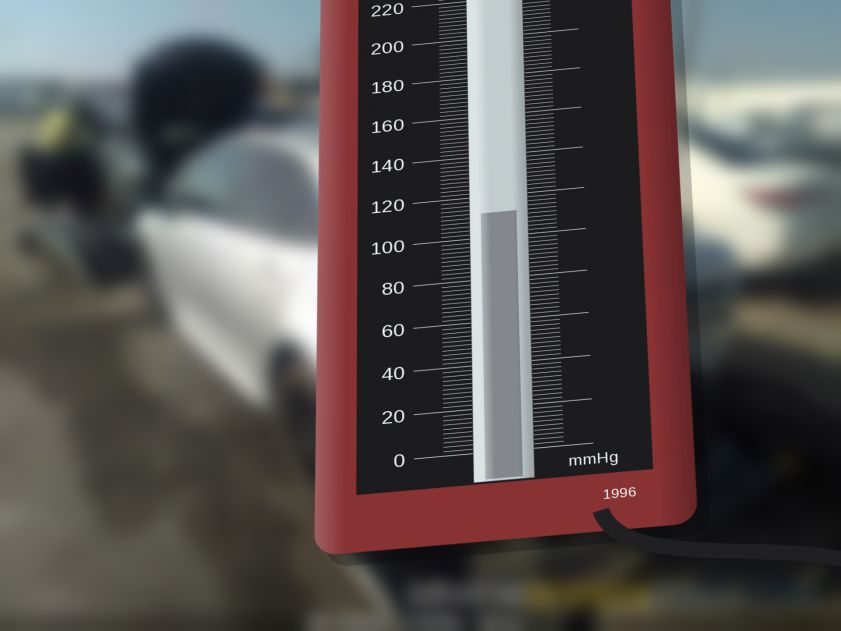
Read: 112mmHg
